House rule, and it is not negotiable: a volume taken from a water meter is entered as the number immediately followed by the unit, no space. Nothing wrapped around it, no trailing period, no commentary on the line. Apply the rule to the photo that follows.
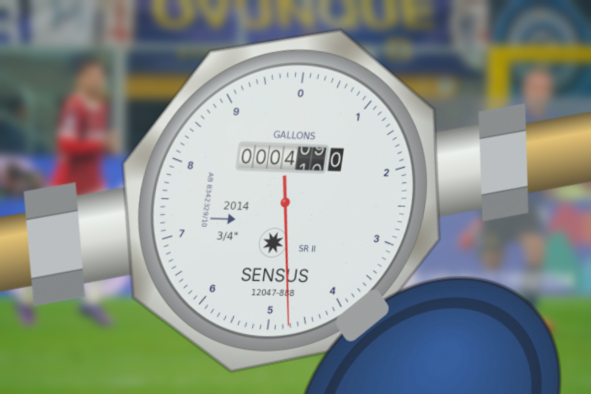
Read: 4094.7gal
